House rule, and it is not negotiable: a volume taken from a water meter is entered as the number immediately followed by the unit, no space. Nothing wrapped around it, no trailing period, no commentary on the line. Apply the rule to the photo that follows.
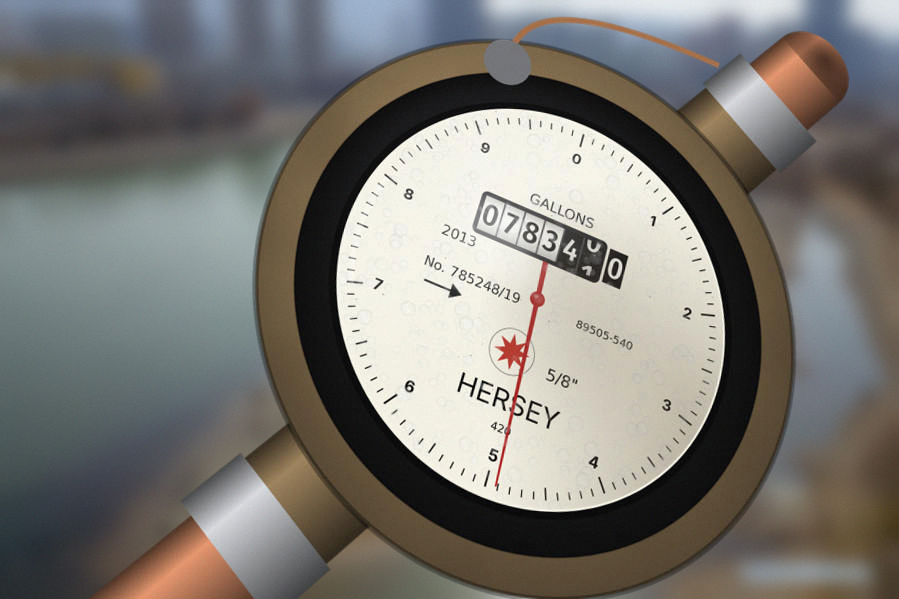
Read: 783404.9gal
